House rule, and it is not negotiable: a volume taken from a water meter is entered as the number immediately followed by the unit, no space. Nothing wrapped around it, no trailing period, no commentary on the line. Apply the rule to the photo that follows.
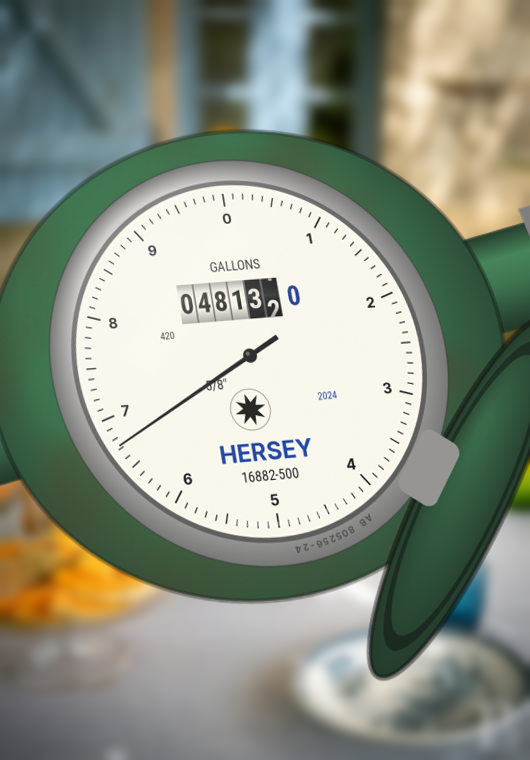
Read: 481316.7gal
